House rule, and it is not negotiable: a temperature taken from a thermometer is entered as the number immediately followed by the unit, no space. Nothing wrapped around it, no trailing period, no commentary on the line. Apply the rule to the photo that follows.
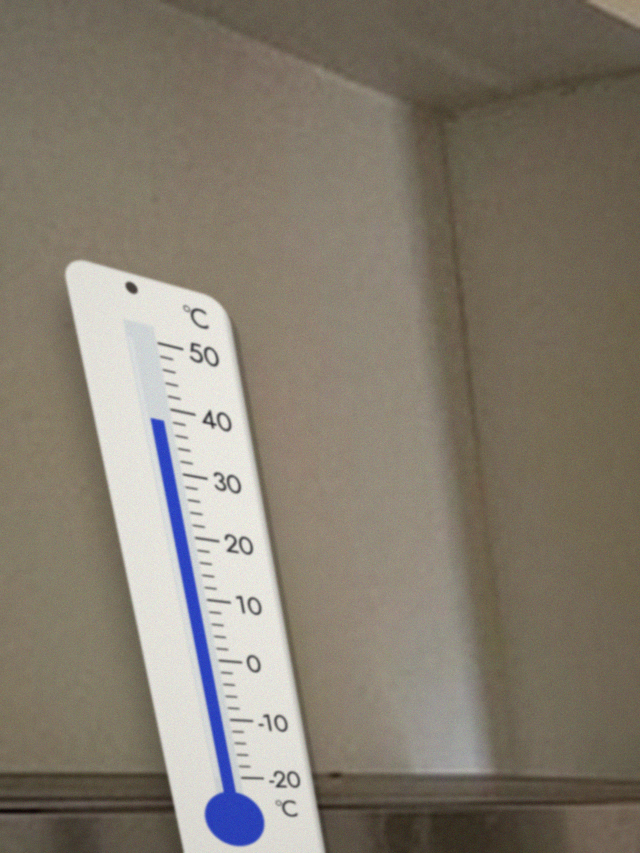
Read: 38°C
